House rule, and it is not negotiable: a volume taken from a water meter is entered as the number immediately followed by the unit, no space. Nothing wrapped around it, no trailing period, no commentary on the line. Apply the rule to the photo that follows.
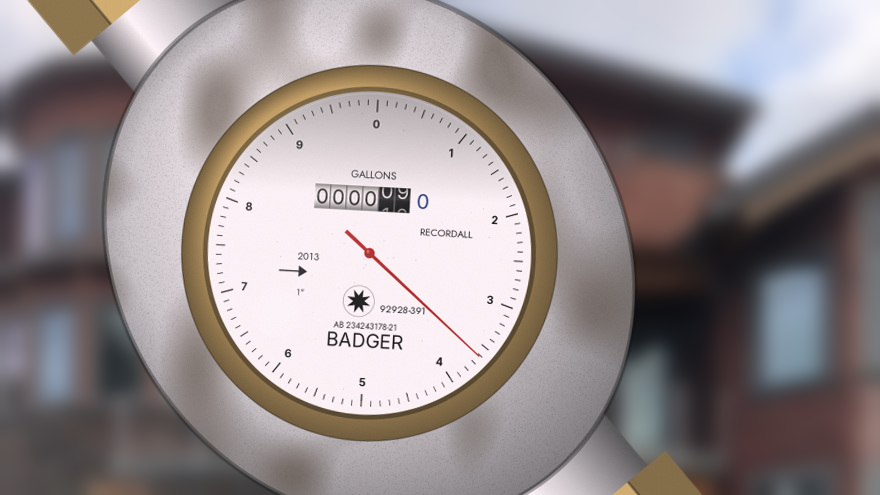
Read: 93.6gal
